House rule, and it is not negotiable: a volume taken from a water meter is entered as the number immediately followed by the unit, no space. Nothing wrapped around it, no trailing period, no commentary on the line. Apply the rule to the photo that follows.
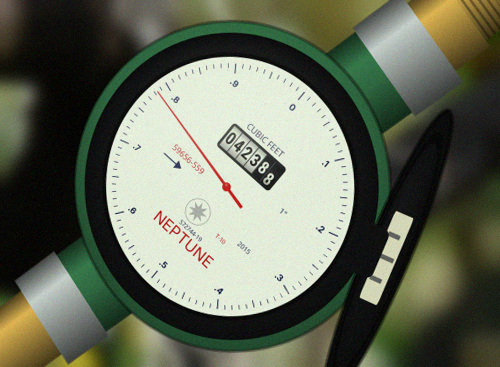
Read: 42387.78ft³
